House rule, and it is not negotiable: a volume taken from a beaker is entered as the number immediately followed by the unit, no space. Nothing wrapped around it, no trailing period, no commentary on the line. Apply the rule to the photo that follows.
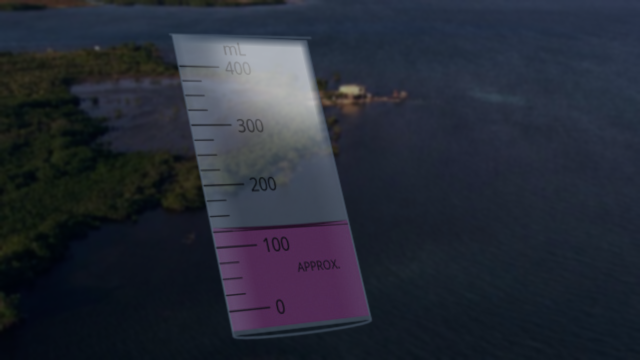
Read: 125mL
